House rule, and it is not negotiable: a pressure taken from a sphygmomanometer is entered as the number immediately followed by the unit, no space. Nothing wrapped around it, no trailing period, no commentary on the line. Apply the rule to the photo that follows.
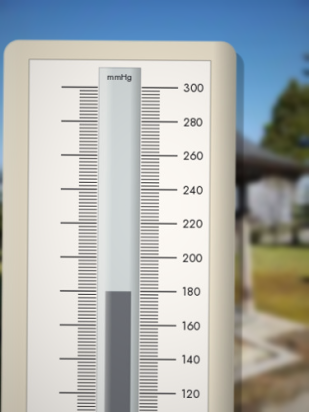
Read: 180mmHg
